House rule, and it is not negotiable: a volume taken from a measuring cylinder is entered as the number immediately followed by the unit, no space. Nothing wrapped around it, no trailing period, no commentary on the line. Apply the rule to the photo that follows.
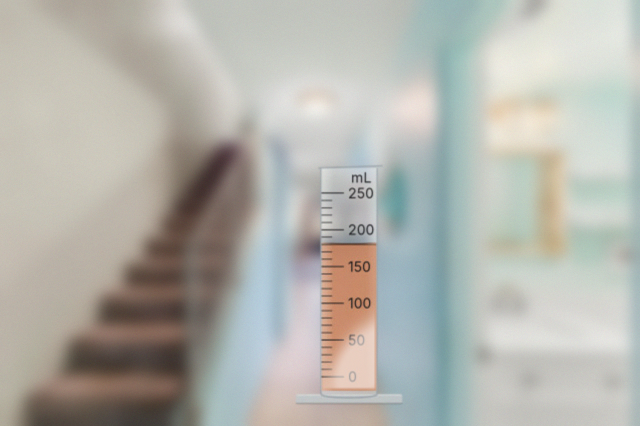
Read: 180mL
